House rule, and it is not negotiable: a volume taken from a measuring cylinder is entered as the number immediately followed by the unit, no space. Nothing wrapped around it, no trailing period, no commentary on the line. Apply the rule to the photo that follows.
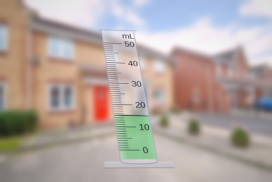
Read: 15mL
